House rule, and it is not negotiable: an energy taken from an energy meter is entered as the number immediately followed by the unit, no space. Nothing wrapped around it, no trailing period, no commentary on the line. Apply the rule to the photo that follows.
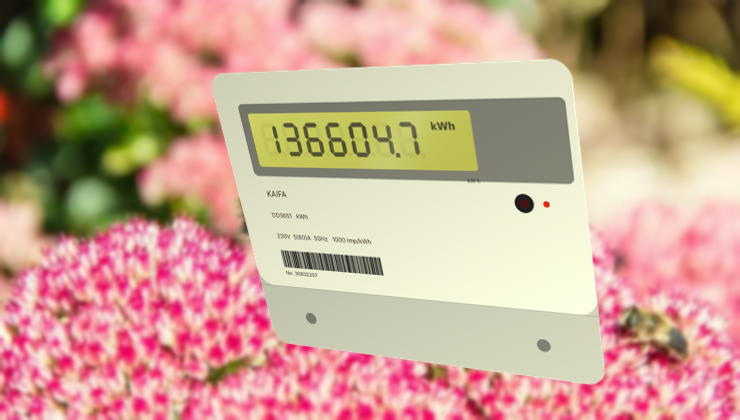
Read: 136604.7kWh
